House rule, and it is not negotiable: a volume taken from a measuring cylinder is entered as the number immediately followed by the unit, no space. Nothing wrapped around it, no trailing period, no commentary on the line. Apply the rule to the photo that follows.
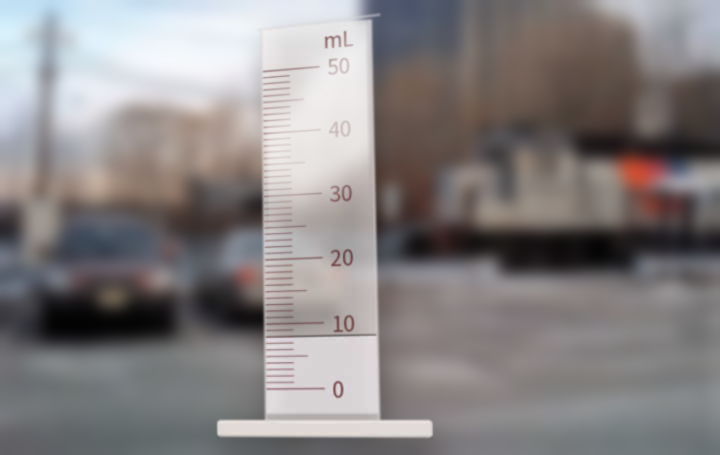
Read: 8mL
